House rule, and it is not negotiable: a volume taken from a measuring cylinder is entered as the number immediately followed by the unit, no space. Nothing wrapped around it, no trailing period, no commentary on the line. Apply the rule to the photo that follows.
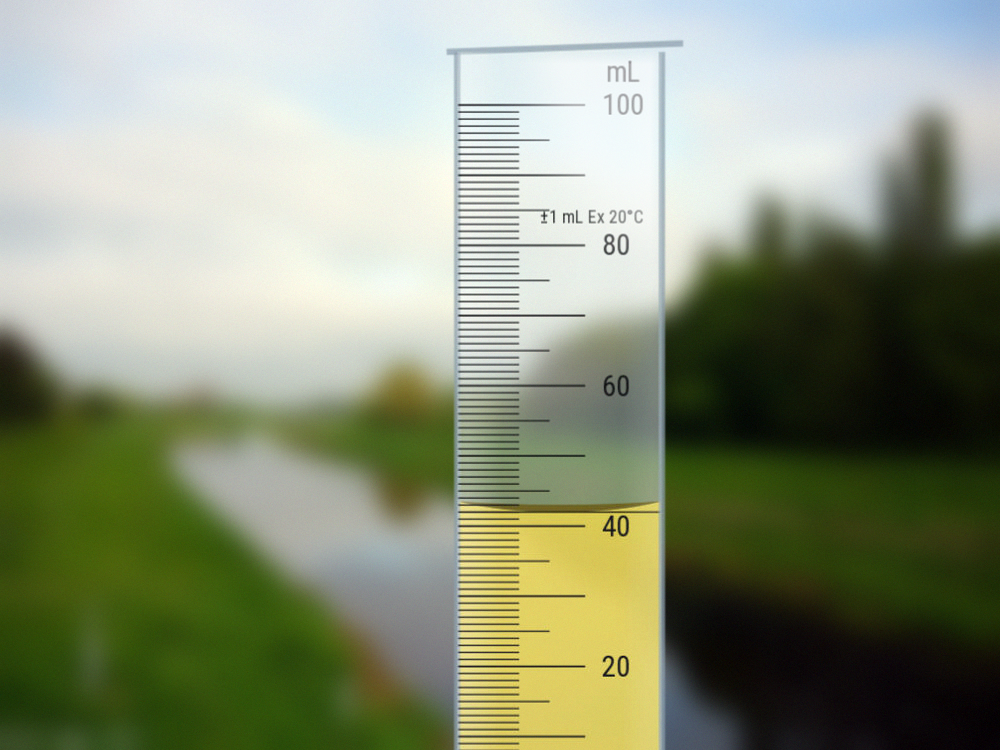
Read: 42mL
